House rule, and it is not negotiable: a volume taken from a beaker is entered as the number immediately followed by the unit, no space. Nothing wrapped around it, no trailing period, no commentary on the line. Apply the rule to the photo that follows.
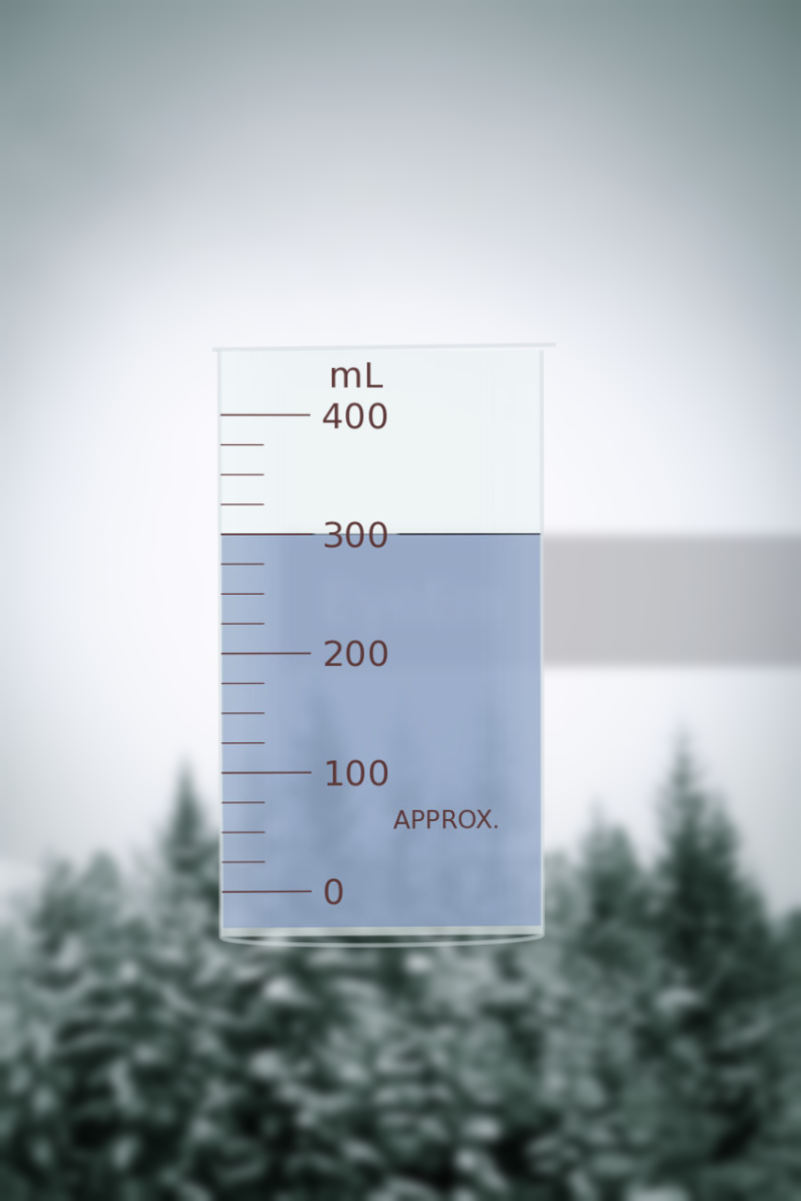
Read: 300mL
